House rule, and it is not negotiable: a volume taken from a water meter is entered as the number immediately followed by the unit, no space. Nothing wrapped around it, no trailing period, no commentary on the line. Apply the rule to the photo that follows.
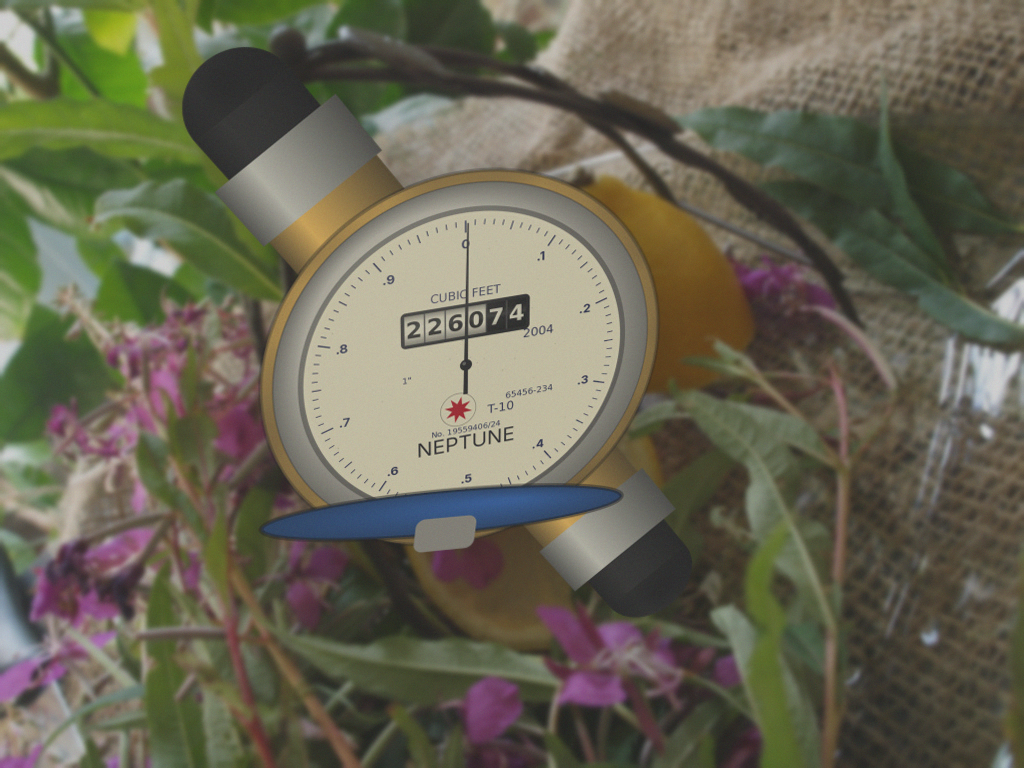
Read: 226074.00ft³
